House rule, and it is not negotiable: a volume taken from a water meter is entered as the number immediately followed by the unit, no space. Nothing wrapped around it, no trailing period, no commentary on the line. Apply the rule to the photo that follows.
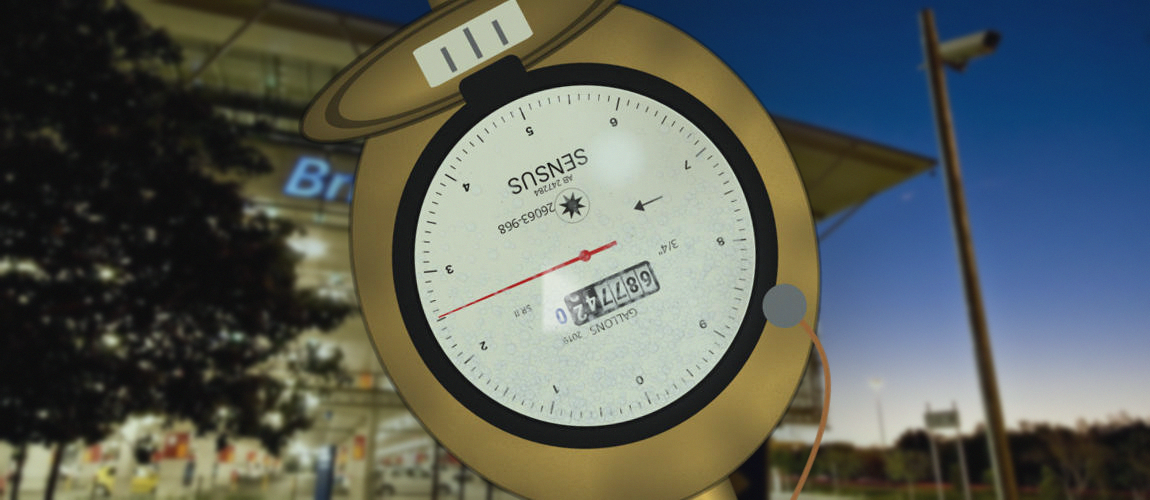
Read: 6877422.5gal
